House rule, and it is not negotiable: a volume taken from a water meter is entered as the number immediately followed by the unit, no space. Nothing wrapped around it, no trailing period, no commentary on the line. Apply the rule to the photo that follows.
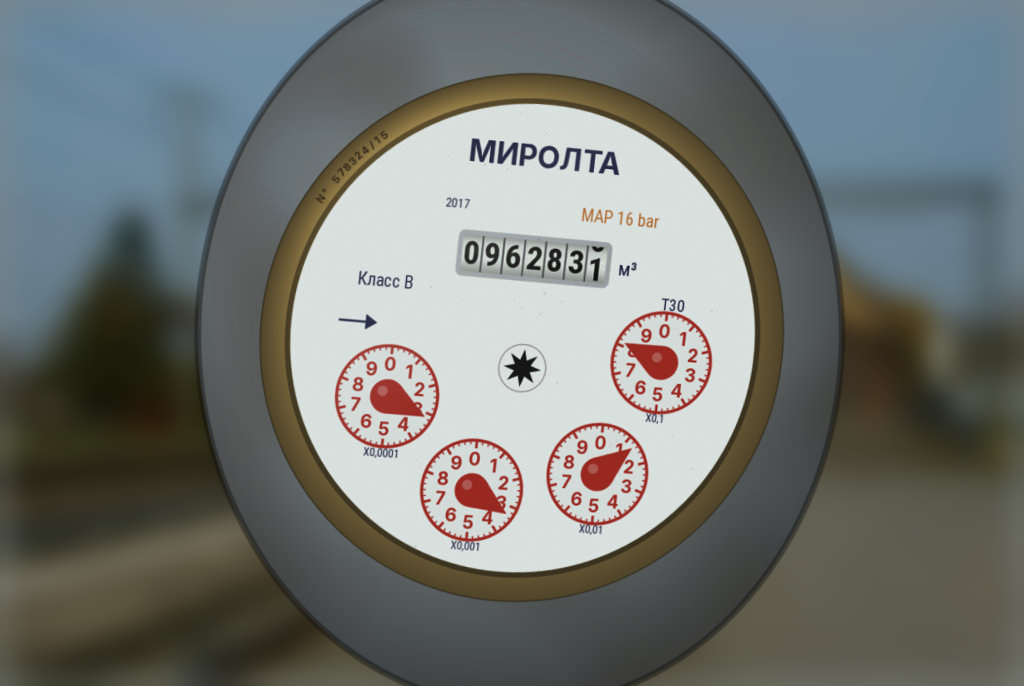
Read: 962830.8133m³
